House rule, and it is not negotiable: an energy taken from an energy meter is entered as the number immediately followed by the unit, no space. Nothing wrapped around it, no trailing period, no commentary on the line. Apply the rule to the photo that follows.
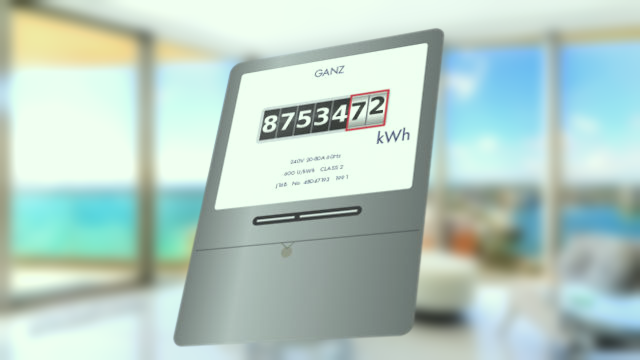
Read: 87534.72kWh
